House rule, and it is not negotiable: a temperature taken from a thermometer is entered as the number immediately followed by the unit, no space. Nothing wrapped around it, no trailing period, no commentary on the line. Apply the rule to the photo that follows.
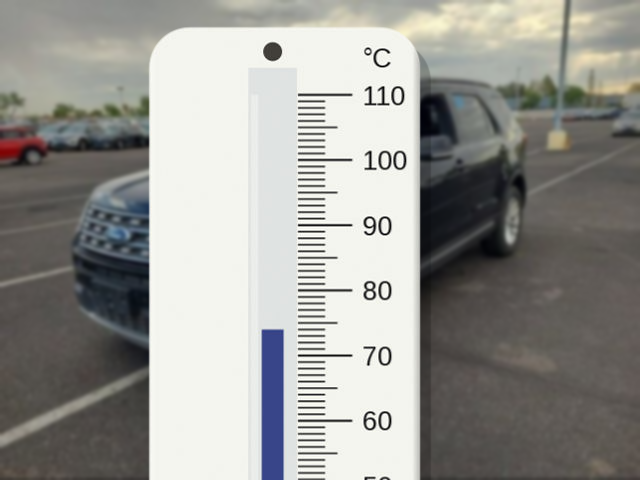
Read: 74°C
